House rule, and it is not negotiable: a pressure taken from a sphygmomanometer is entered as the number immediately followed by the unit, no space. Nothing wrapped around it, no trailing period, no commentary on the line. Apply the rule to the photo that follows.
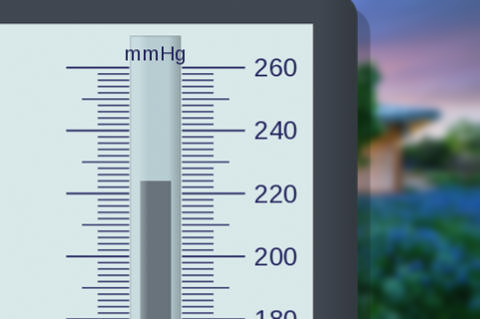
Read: 224mmHg
